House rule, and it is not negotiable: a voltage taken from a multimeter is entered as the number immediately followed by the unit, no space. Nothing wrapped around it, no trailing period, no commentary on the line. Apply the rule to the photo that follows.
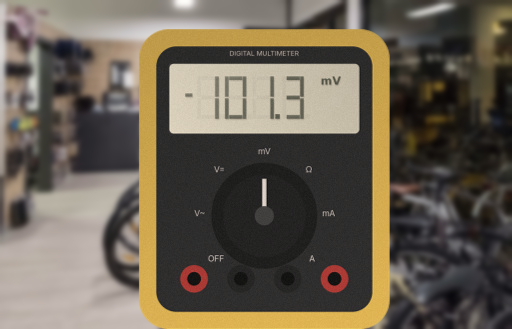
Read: -101.3mV
